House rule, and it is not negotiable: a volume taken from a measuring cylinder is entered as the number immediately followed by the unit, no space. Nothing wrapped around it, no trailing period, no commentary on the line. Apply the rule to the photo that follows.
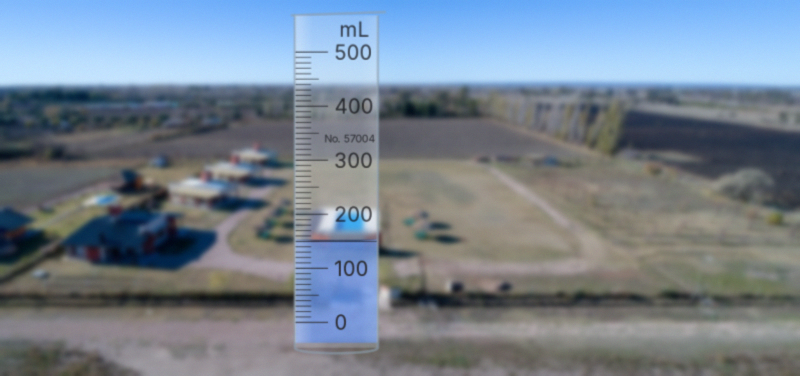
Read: 150mL
